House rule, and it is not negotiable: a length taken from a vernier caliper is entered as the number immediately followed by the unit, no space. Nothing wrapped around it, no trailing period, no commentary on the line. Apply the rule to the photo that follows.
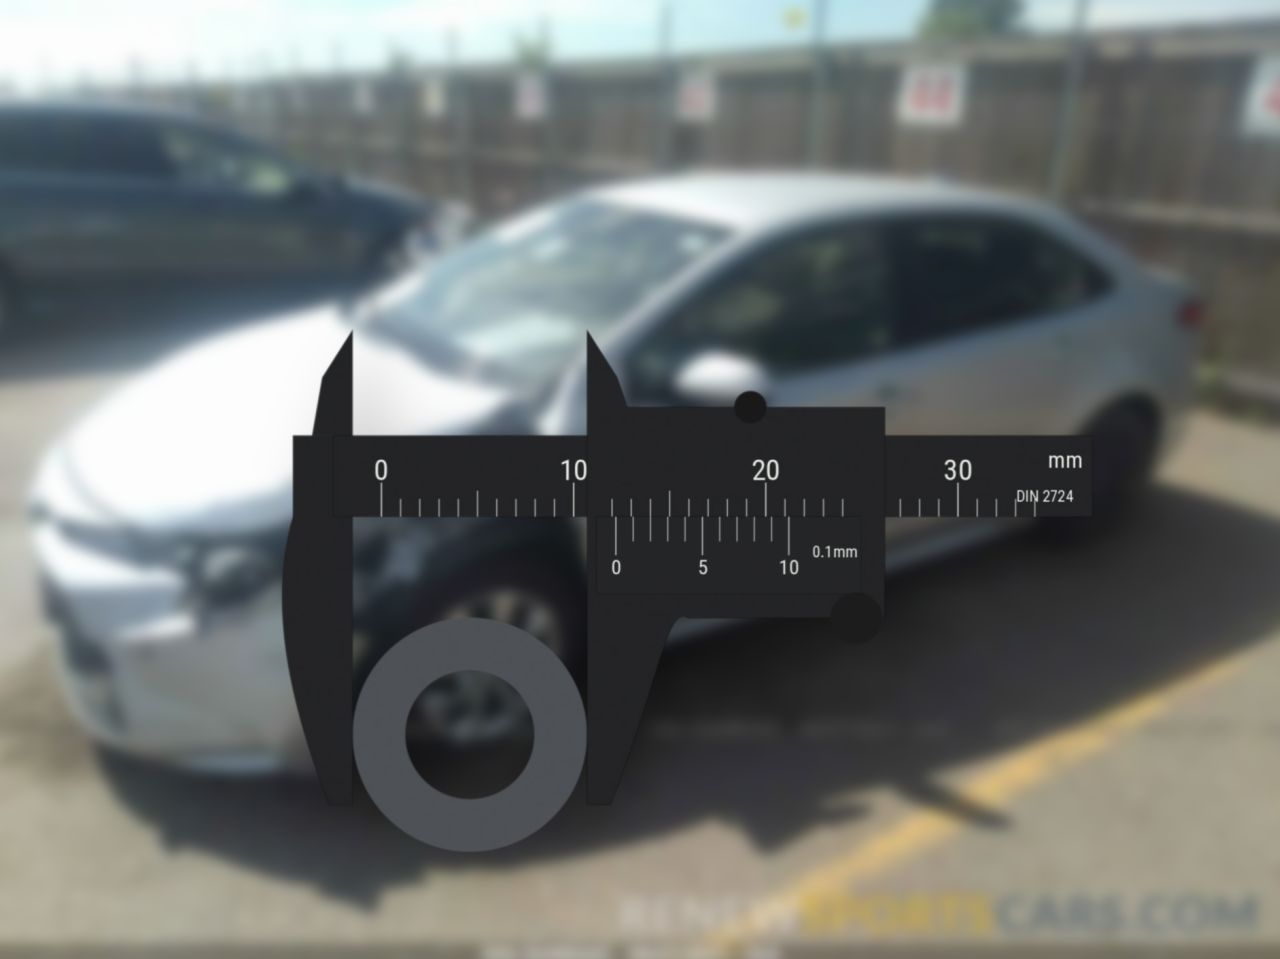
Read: 12.2mm
